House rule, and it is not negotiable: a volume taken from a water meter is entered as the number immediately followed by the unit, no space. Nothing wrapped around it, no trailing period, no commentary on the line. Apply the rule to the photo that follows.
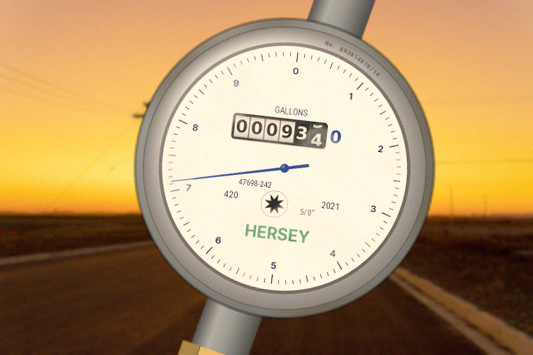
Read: 9337.1gal
